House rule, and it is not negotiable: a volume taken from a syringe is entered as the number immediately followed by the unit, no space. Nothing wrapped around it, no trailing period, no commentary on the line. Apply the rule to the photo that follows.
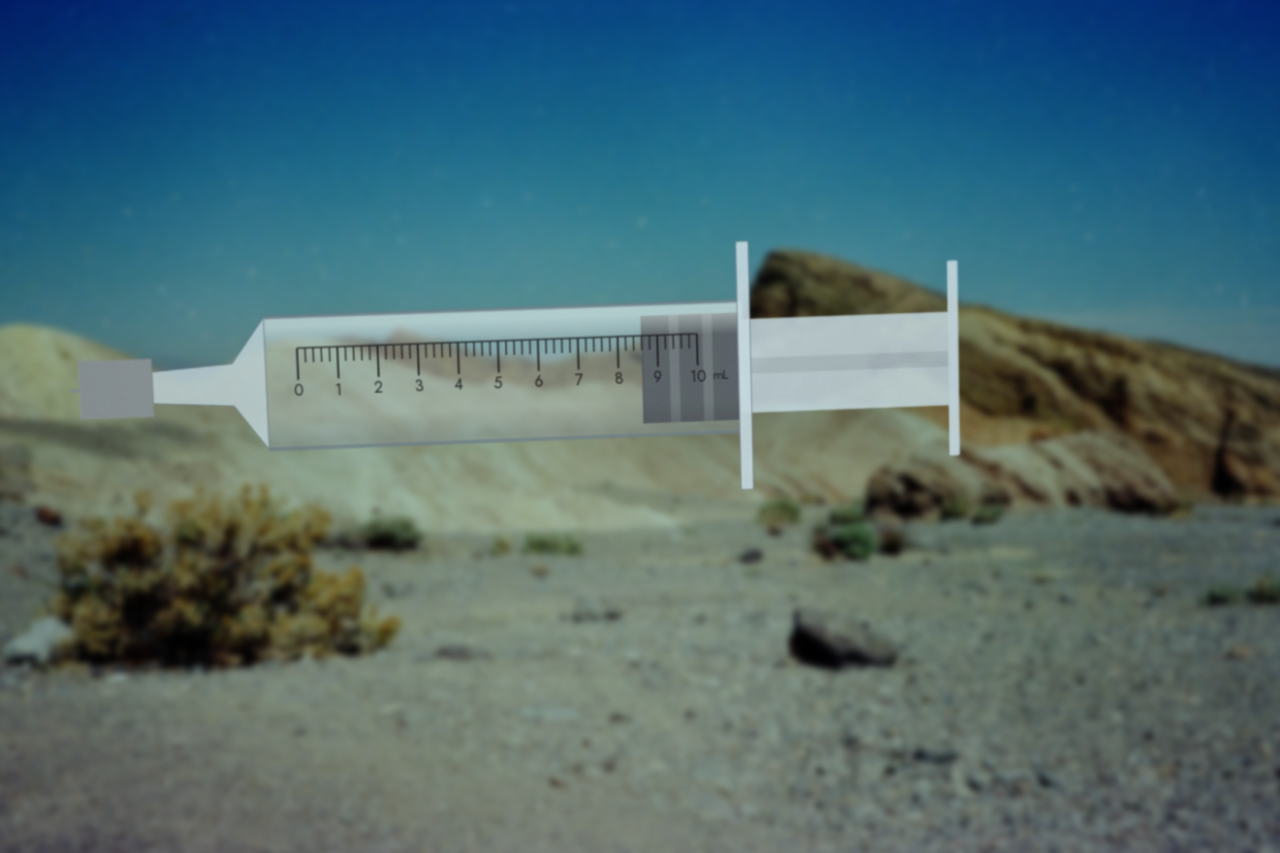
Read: 8.6mL
